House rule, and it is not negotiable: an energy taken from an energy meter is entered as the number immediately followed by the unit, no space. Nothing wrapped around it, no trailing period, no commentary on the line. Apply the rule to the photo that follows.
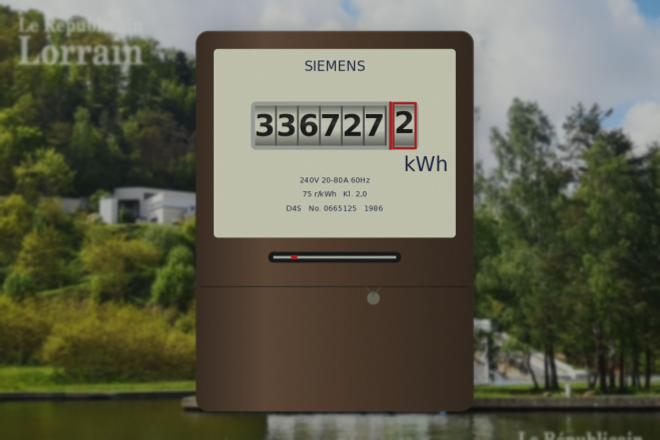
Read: 336727.2kWh
